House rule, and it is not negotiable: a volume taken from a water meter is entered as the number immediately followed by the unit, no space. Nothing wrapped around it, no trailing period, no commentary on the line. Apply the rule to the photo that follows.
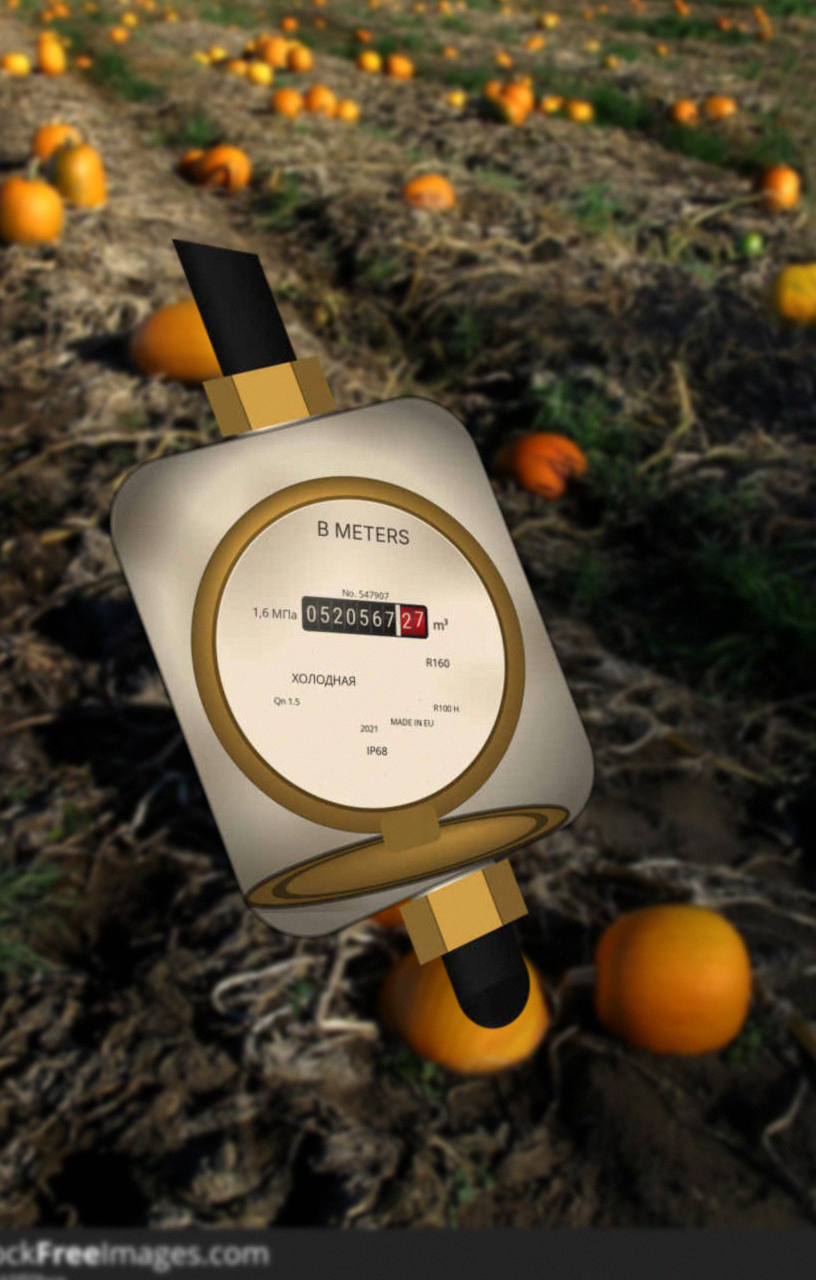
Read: 520567.27m³
